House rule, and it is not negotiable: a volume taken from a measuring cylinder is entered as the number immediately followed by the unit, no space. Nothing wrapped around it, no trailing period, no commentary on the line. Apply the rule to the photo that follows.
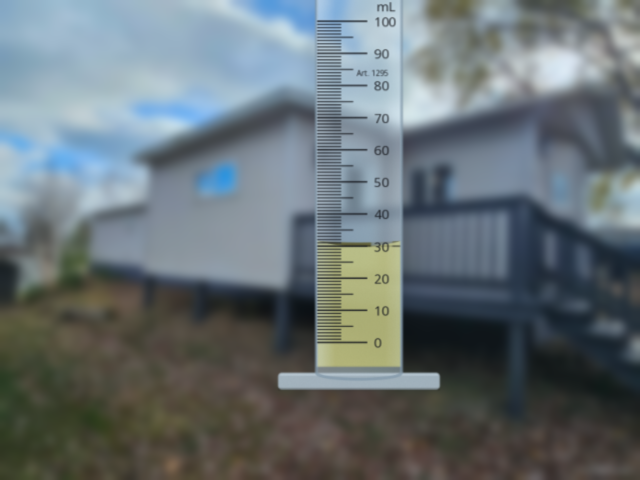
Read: 30mL
